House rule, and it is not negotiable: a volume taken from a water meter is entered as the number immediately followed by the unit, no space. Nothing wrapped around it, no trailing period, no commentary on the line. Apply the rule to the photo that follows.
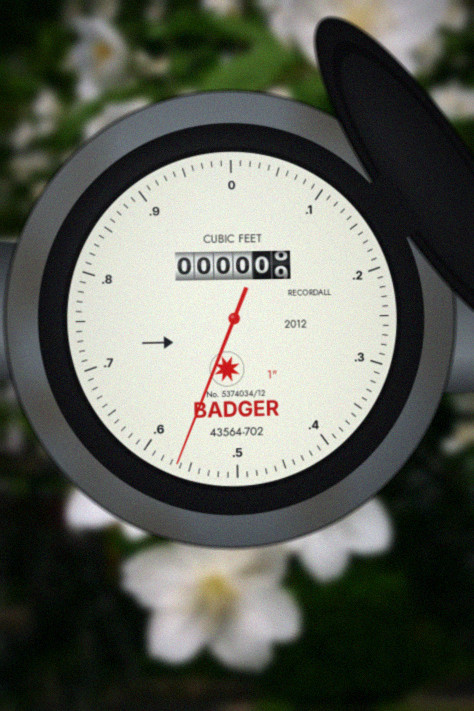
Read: 8.56ft³
